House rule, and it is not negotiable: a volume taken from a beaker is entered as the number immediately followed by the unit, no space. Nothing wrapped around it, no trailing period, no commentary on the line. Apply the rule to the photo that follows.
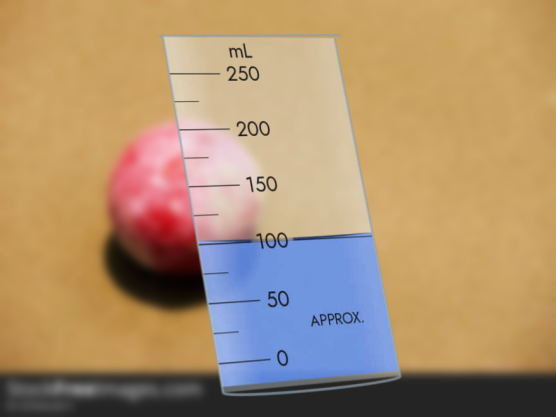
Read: 100mL
